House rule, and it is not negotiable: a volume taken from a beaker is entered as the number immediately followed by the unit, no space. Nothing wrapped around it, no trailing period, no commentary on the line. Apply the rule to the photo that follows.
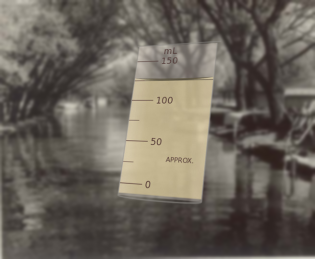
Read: 125mL
